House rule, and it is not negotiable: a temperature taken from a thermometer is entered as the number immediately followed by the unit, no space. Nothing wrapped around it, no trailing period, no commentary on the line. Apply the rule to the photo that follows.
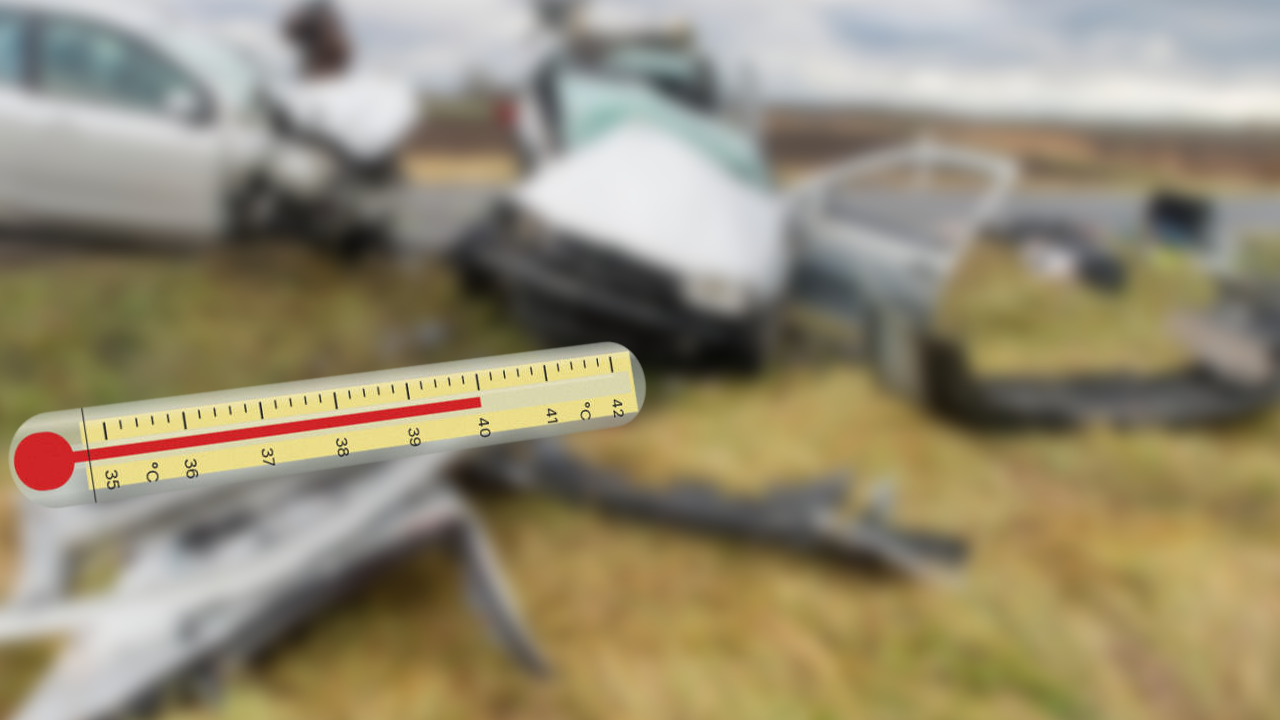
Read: 40°C
